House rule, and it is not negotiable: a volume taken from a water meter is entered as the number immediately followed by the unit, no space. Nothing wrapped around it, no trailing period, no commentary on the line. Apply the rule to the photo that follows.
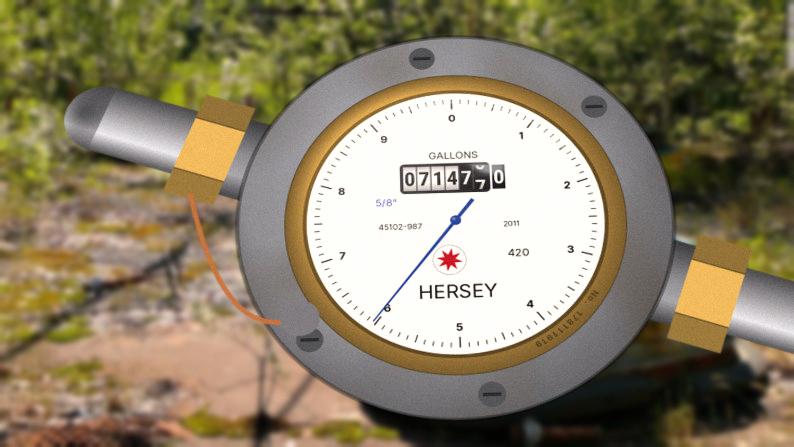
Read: 714766.0gal
